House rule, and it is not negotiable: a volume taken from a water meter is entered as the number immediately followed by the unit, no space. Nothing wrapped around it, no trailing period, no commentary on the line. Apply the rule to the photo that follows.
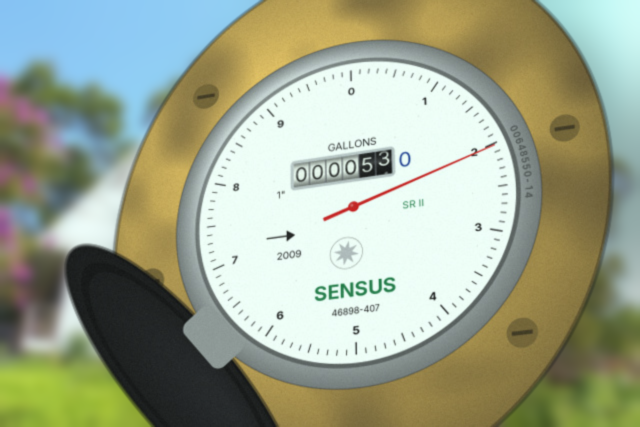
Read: 532.0gal
